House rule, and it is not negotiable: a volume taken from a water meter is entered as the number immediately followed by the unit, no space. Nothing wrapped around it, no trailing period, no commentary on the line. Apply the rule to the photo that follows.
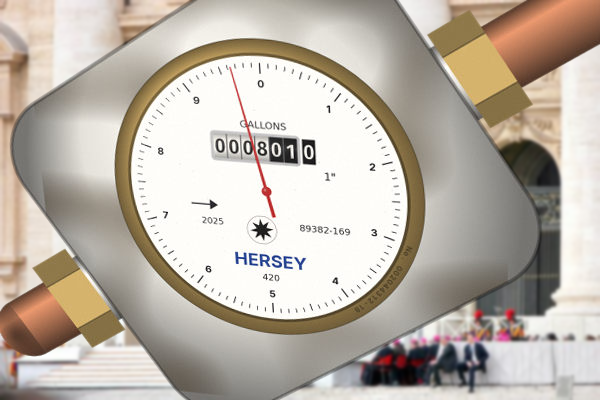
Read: 8009.6gal
